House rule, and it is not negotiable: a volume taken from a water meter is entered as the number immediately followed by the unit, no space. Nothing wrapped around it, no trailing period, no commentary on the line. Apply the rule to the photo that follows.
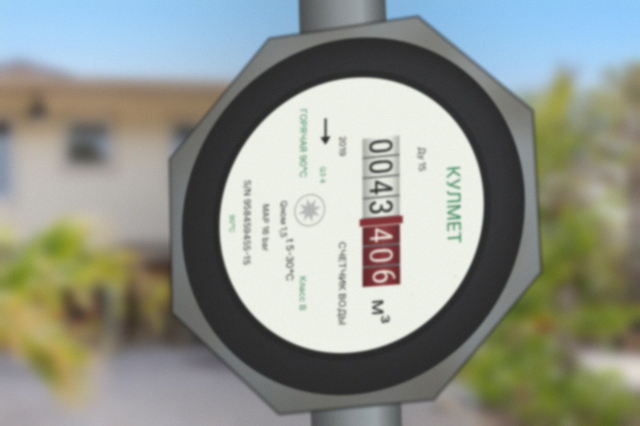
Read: 43.406m³
